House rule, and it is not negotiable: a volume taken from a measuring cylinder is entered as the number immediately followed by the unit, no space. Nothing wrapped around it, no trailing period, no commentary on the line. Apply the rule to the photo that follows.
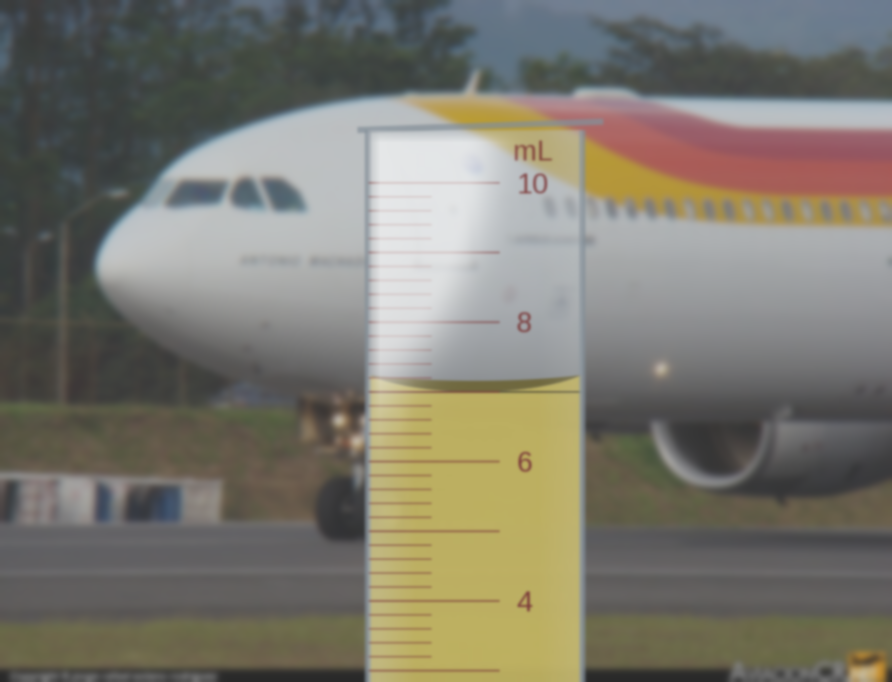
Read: 7mL
